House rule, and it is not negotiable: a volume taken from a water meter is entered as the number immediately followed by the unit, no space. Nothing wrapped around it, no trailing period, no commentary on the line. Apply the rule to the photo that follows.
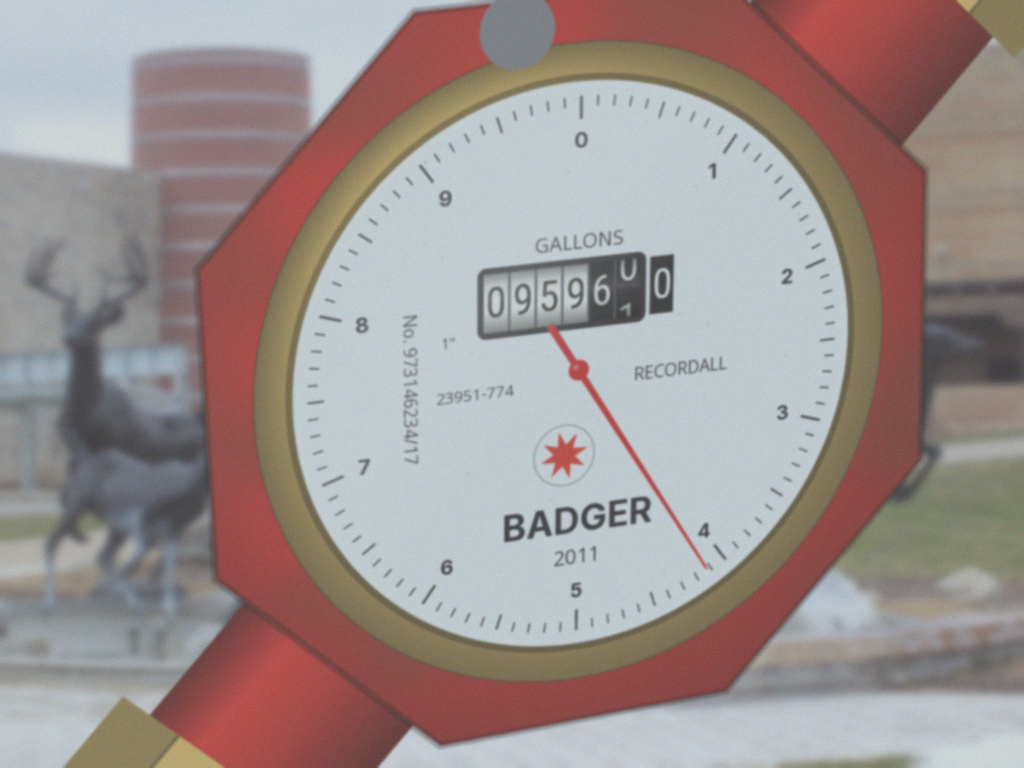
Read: 959604.1gal
